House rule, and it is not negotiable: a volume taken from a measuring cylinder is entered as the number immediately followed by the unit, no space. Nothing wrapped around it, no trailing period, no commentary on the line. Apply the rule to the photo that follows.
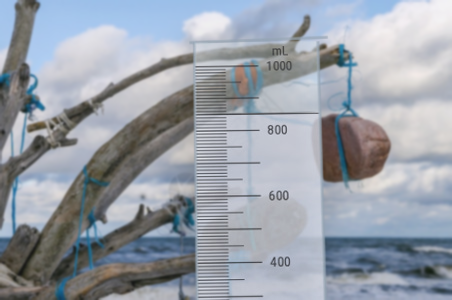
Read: 850mL
